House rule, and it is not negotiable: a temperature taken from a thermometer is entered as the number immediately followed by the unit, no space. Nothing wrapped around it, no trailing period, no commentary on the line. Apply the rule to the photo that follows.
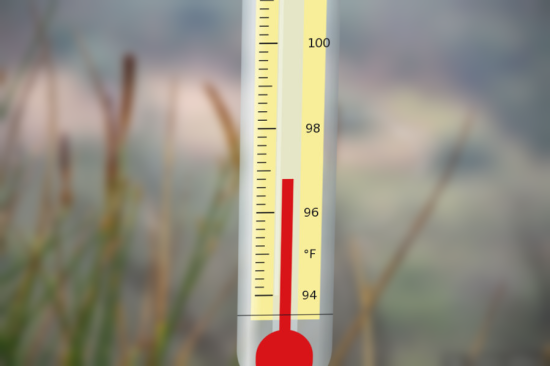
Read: 96.8°F
